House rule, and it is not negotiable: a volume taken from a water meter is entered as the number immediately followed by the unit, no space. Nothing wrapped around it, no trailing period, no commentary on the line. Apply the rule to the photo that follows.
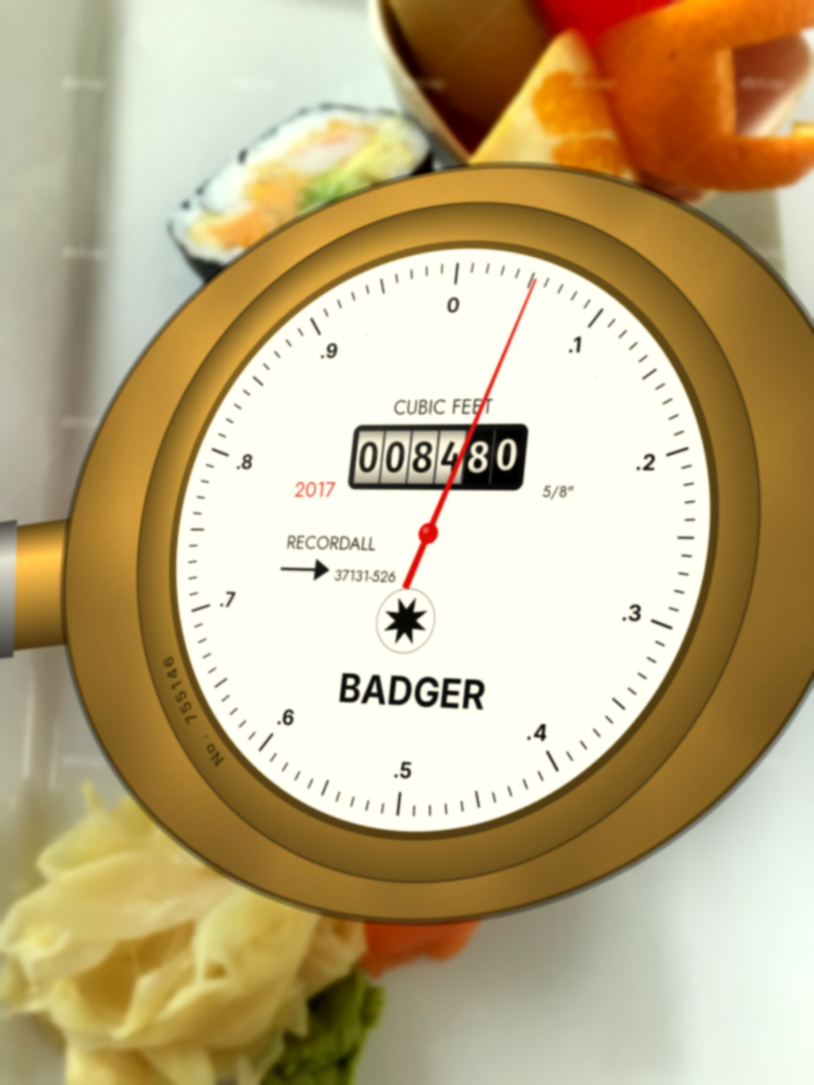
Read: 8480.05ft³
